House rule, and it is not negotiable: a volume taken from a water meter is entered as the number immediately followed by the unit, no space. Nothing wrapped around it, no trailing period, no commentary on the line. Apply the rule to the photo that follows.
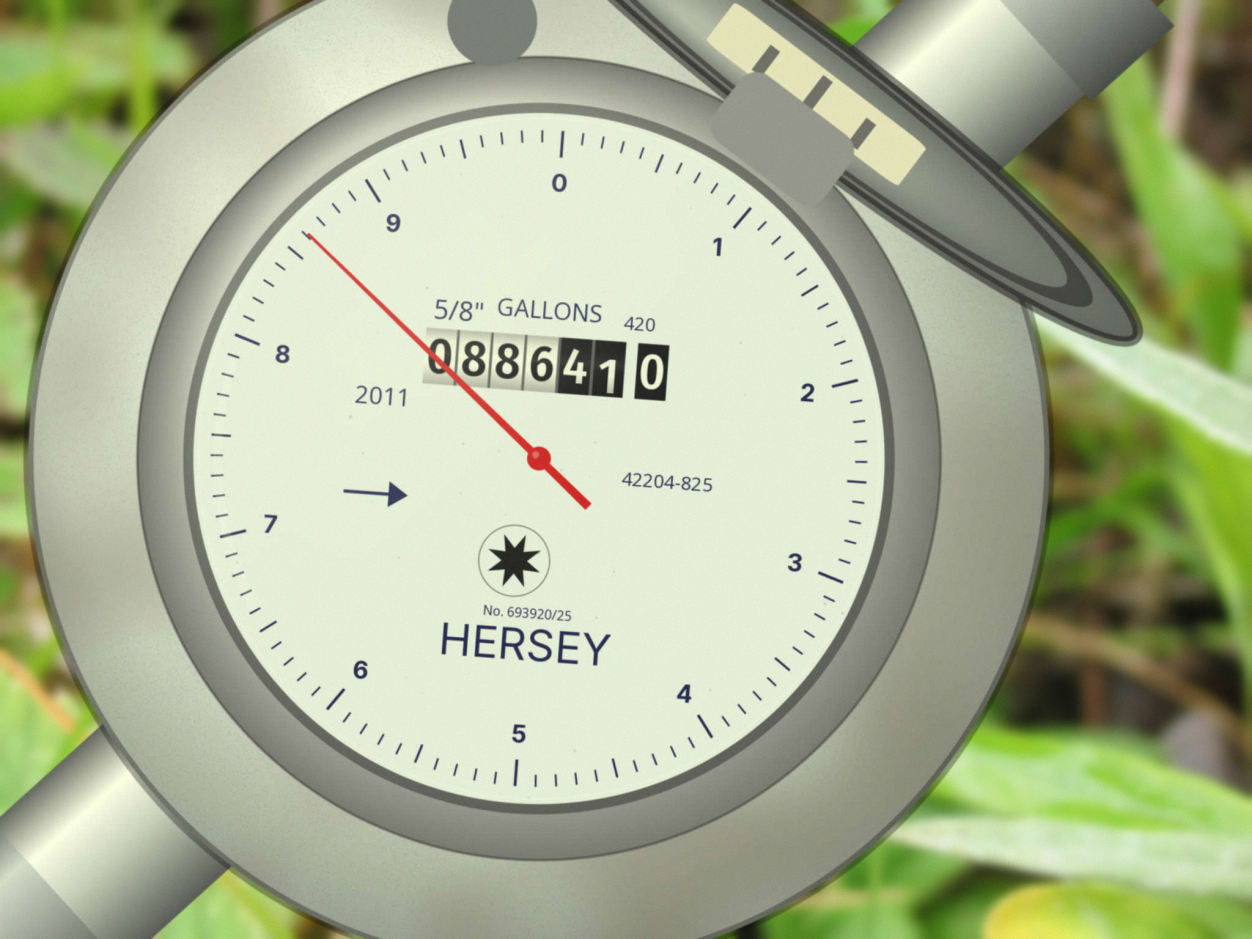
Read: 886408.6gal
